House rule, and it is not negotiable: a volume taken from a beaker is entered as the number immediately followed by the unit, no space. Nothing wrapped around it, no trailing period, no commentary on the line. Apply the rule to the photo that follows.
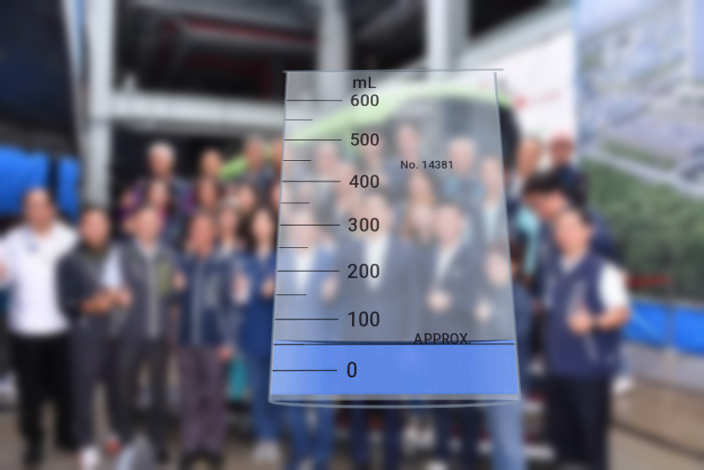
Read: 50mL
